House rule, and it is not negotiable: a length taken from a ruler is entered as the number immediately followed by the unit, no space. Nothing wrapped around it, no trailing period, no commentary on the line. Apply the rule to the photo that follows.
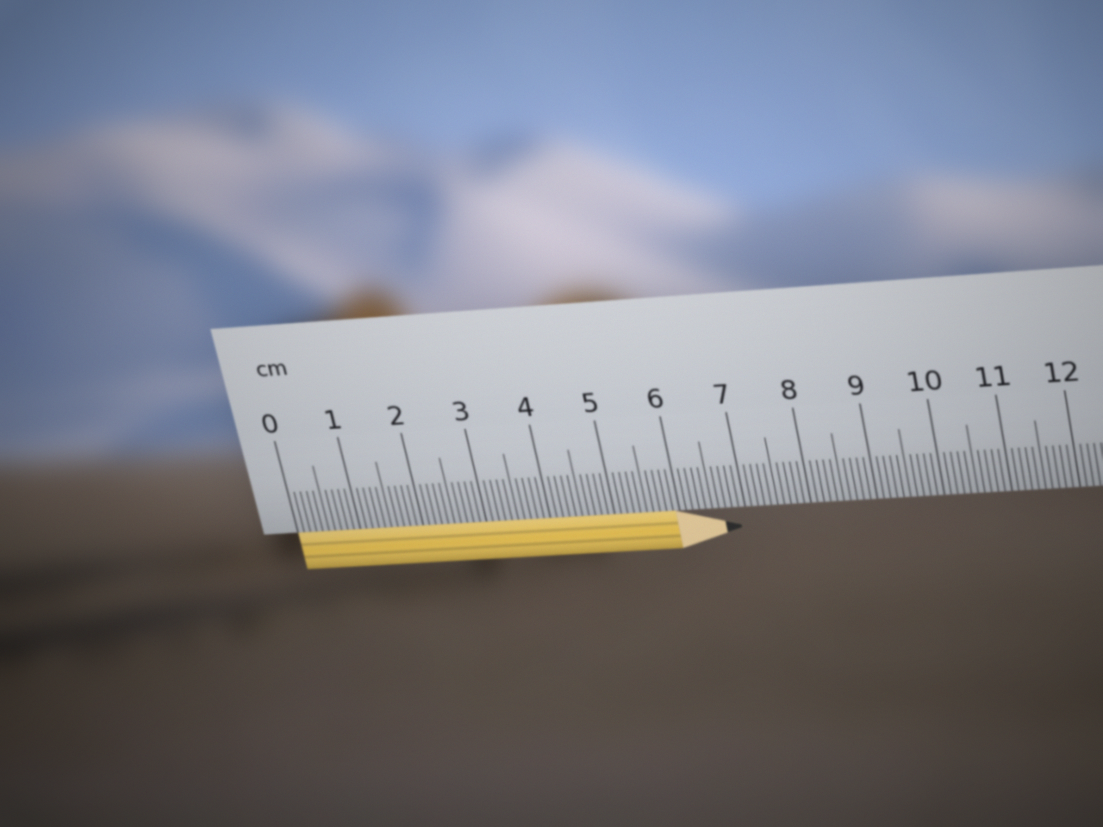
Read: 6.9cm
